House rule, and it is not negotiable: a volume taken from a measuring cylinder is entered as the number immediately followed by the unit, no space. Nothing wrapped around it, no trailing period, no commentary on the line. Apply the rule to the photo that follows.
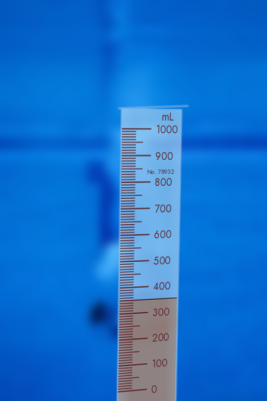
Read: 350mL
